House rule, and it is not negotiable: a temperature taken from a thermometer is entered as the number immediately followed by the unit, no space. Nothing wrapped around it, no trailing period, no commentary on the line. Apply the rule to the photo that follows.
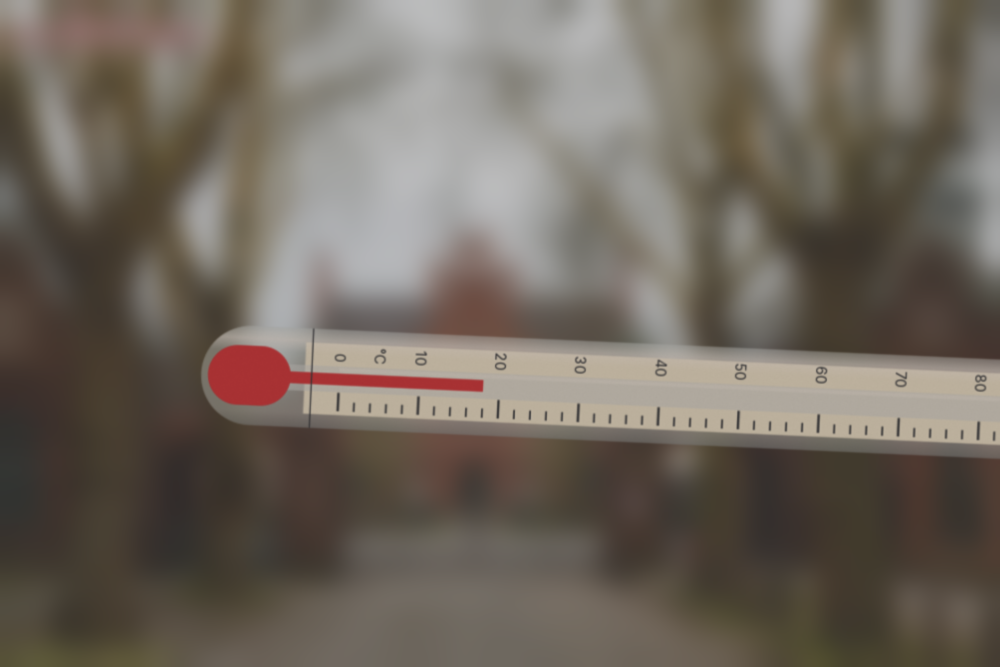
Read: 18°C
